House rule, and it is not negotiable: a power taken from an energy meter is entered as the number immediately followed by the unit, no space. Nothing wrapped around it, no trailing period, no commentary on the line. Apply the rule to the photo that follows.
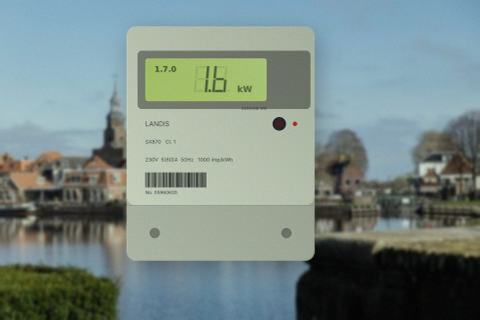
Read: 1.6kW
